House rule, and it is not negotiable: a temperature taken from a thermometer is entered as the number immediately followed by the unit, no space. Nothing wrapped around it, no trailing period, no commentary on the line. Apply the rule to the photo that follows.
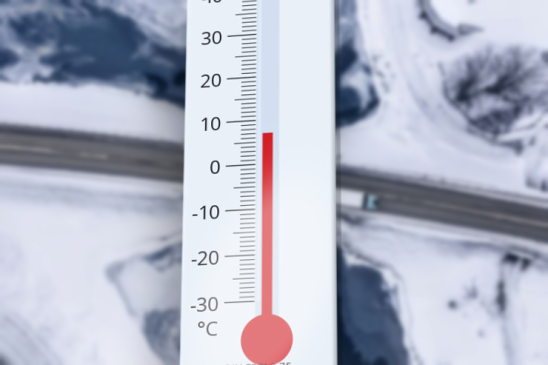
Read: 7°C
